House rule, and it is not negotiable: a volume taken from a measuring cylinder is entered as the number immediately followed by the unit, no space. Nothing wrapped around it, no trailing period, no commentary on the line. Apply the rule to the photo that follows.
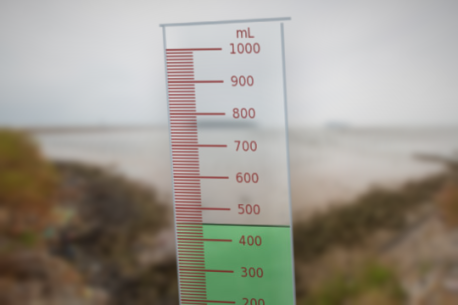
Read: 450mL
